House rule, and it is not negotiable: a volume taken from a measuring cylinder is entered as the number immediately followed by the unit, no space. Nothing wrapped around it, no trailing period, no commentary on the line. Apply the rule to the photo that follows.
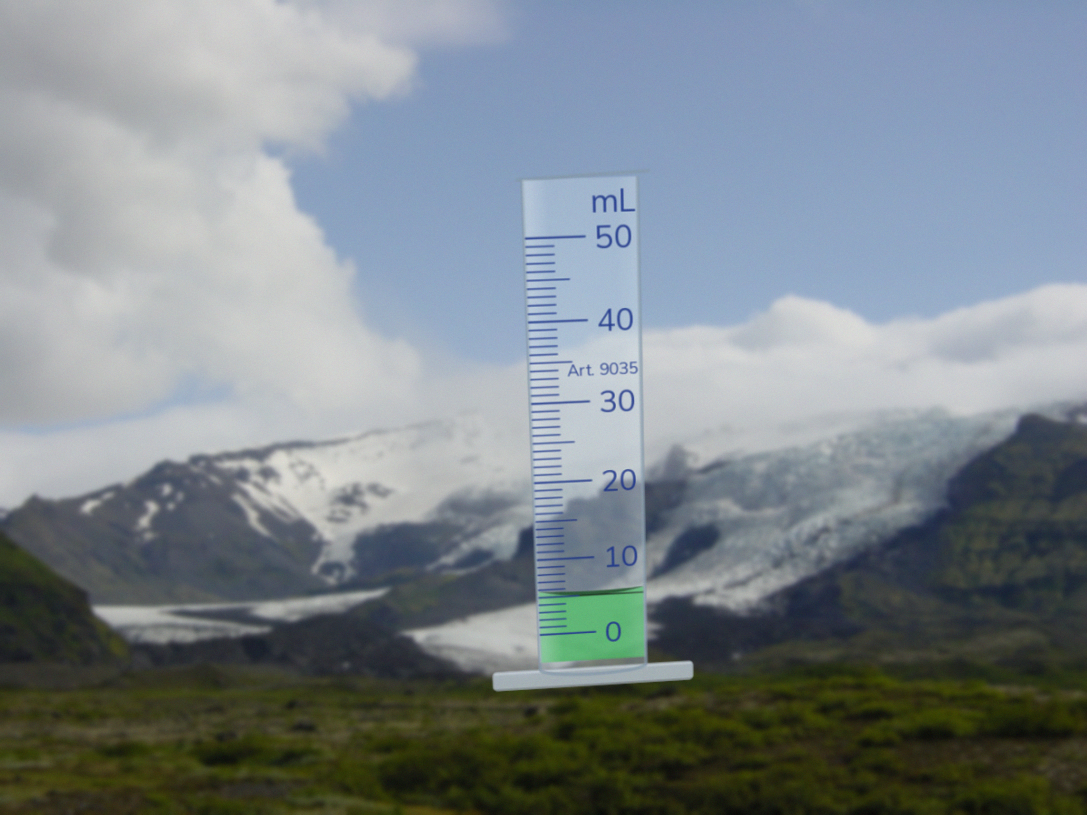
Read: 5mL
